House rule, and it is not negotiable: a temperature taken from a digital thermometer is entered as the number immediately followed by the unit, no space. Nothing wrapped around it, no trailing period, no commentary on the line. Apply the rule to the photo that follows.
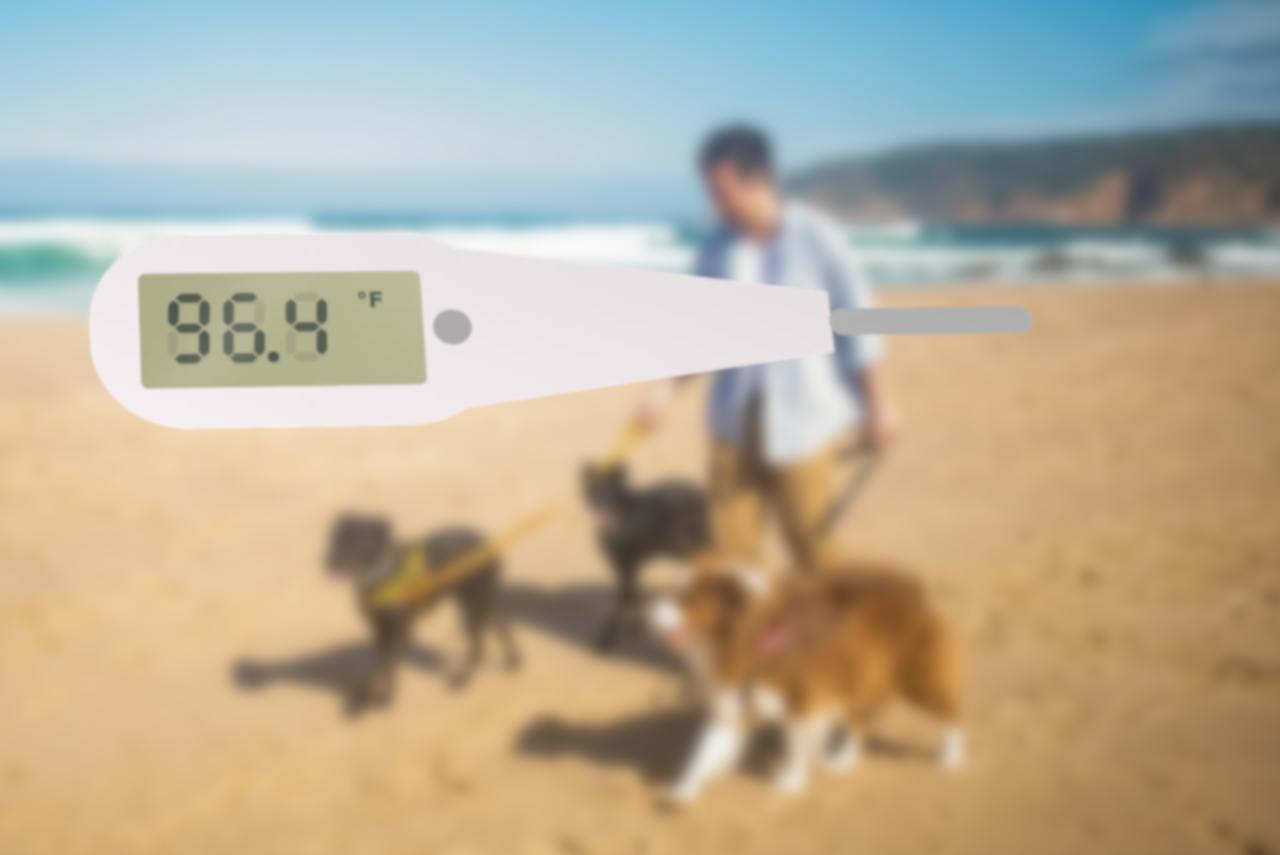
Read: 96.4°F
